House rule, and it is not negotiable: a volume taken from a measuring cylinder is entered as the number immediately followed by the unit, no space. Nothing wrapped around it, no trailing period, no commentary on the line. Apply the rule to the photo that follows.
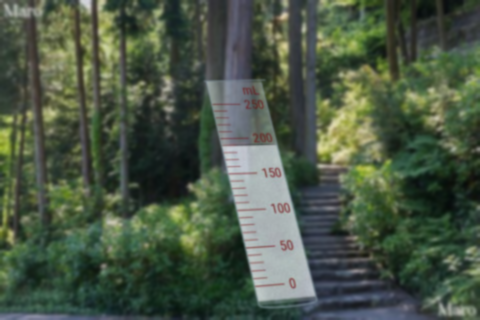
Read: 190mL
